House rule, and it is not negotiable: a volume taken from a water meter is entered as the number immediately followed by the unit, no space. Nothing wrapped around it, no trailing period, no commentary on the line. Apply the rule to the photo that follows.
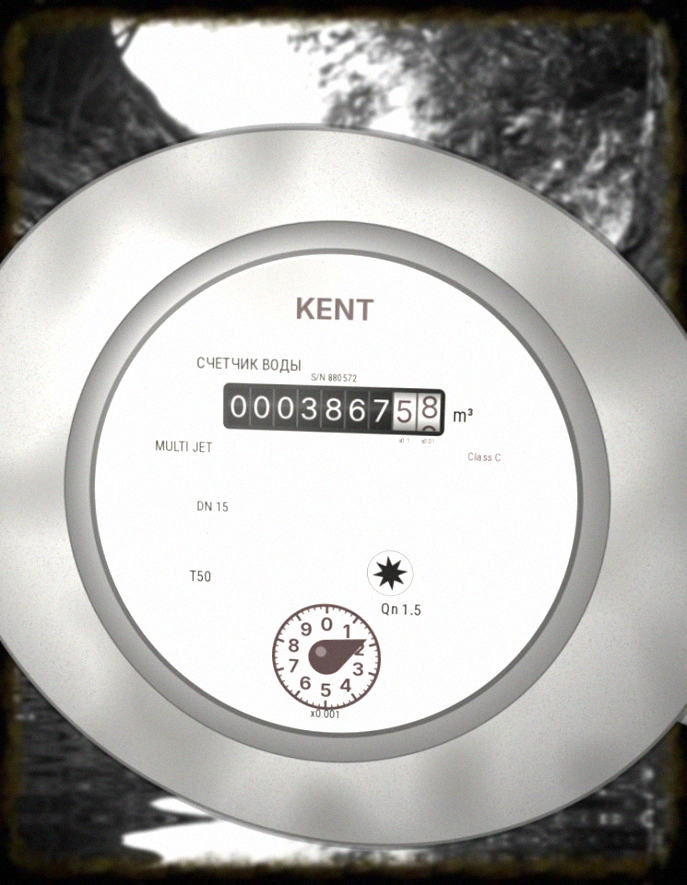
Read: 3867.581m³
